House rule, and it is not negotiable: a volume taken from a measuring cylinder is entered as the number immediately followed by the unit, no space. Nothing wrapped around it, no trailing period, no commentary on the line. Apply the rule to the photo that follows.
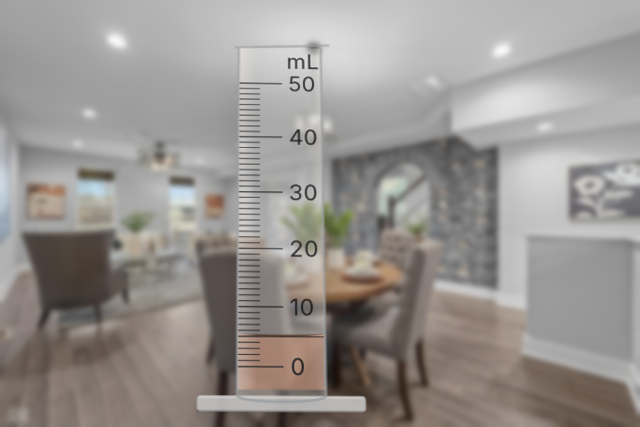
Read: 5mL
